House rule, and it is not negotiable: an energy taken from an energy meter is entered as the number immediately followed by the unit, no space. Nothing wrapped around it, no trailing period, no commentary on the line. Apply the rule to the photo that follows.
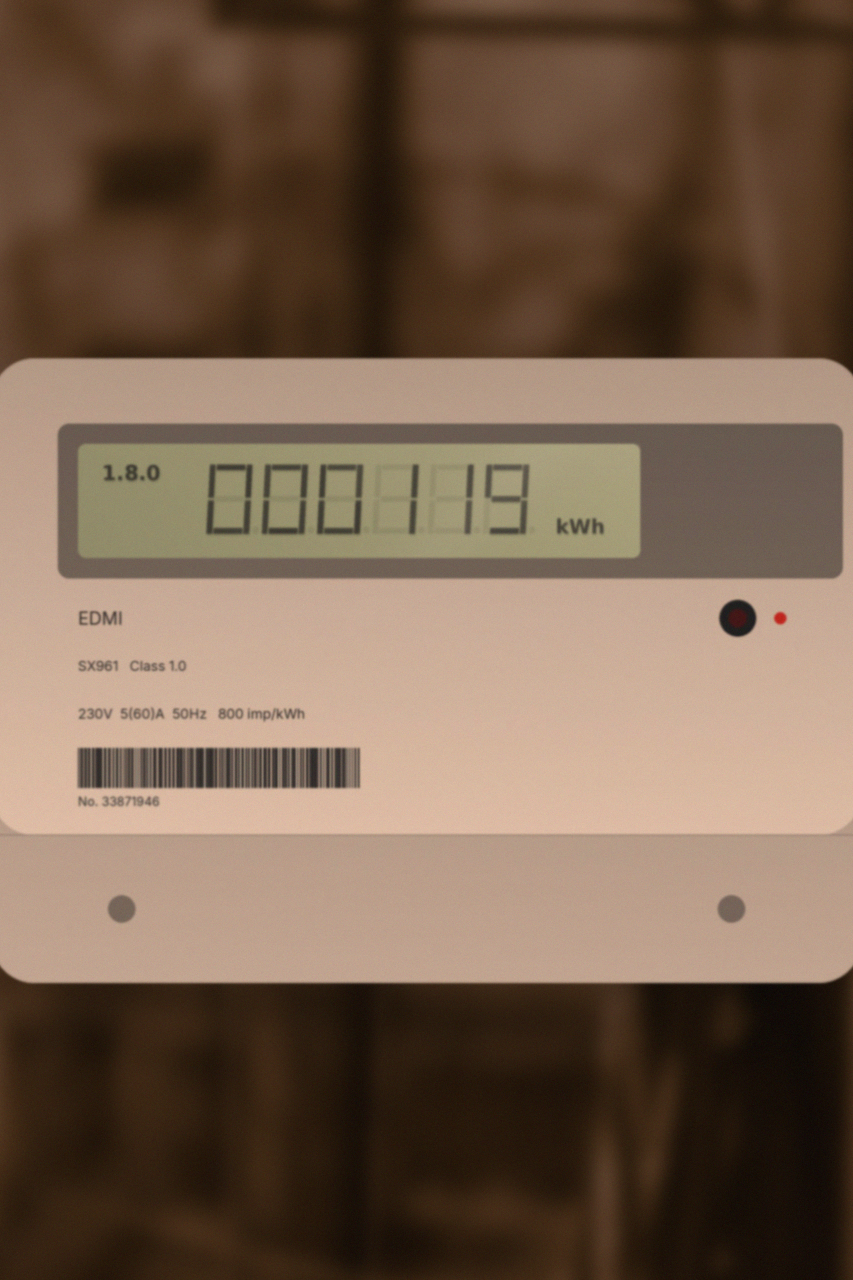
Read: 119kWh
